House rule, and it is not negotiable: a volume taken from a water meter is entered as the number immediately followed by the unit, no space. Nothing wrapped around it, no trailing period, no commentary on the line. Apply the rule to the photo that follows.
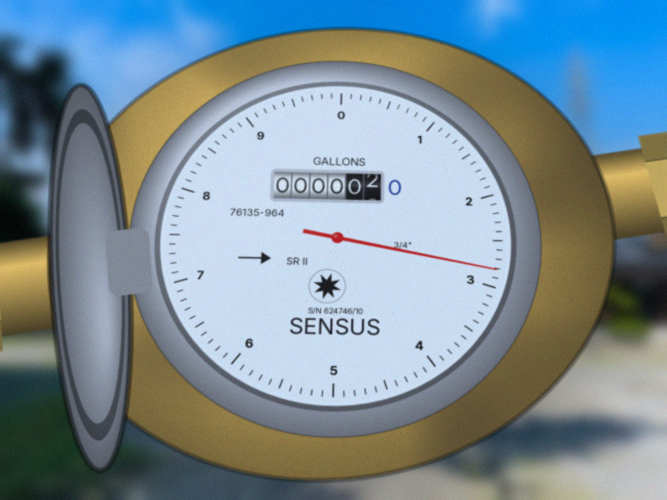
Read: 22.8gal
